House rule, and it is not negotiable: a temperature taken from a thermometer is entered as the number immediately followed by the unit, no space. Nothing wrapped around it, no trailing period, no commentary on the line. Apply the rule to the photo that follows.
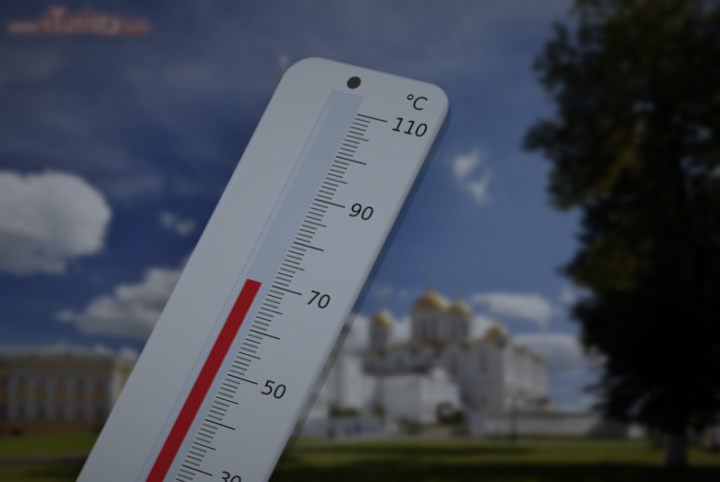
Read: 70°C
